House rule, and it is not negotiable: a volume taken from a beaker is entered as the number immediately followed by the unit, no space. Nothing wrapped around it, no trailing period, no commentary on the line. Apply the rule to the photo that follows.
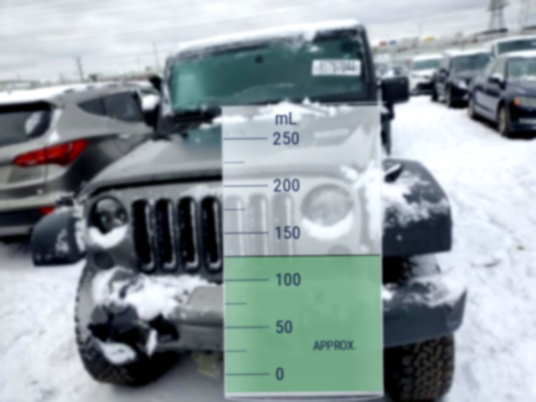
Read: 125mL
